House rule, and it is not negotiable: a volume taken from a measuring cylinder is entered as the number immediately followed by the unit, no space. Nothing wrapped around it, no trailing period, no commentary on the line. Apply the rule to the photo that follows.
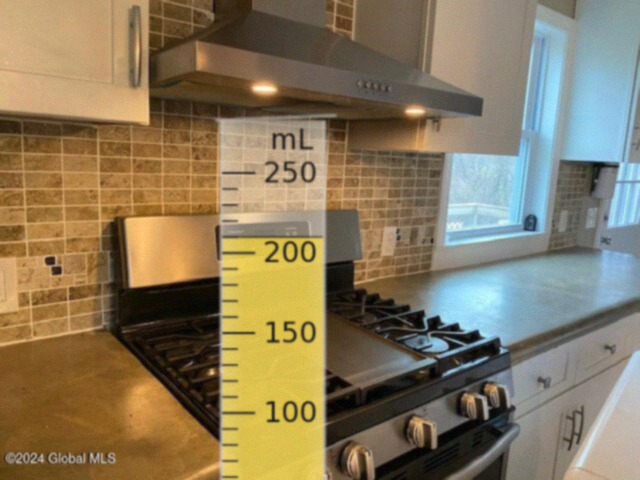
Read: 210mL
